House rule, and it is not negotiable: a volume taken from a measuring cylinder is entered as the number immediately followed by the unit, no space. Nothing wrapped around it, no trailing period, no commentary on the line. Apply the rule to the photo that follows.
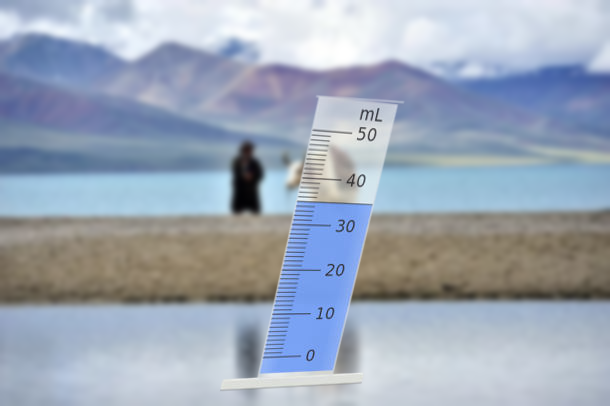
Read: 35mL
